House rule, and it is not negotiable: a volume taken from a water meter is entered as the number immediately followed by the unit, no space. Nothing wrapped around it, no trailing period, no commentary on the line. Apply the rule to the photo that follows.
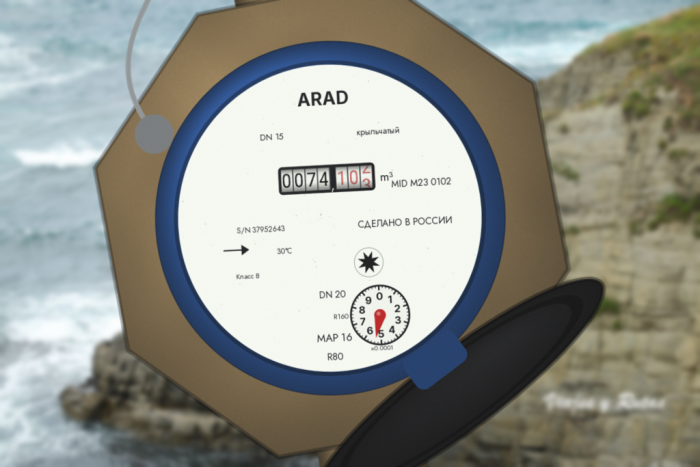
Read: 74.1025m³
